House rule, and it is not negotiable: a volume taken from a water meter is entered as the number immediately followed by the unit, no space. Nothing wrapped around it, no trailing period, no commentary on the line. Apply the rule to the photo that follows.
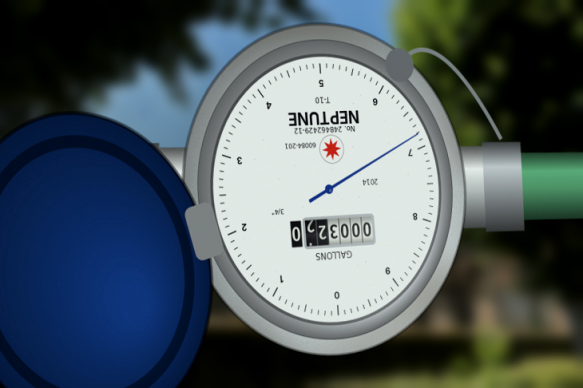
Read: 3216.8gal
